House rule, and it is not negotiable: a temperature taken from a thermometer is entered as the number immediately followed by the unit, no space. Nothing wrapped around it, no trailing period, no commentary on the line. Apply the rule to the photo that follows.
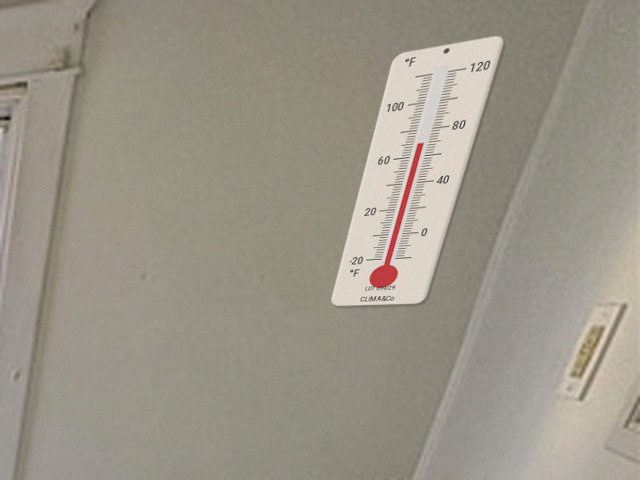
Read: 70°F
